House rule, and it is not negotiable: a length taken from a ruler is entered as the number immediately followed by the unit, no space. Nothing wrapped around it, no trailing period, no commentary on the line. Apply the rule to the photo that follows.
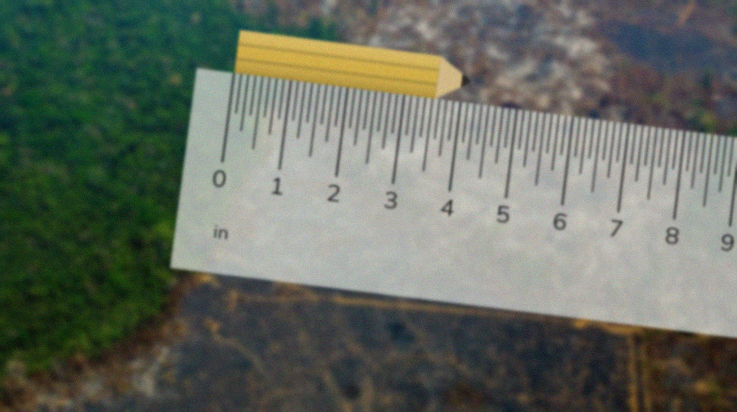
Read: 4.125in
